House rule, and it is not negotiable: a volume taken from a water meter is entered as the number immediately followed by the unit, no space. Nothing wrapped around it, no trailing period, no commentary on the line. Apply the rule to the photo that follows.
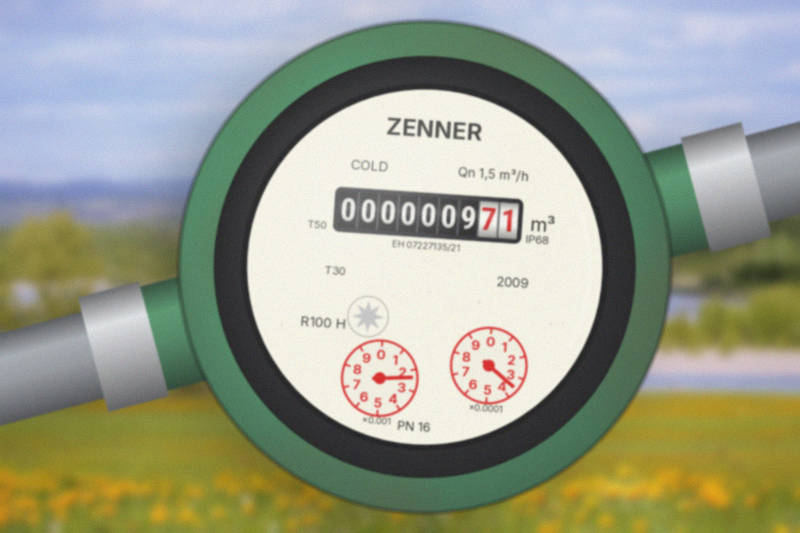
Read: 9.7123m³
